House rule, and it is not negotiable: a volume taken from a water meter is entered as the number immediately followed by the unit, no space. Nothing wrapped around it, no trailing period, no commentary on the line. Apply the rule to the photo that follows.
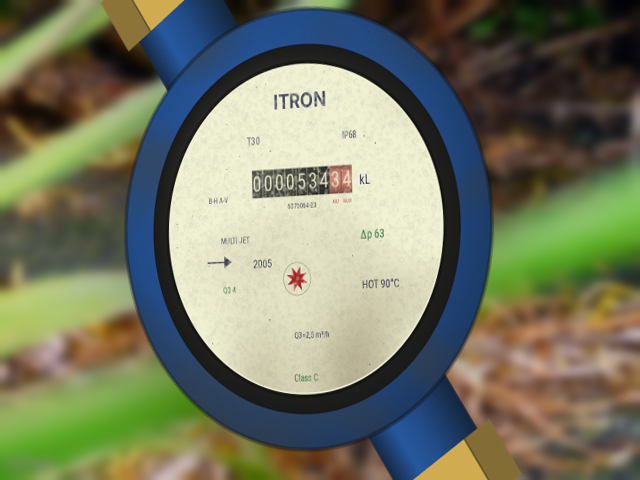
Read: 534.34kL
